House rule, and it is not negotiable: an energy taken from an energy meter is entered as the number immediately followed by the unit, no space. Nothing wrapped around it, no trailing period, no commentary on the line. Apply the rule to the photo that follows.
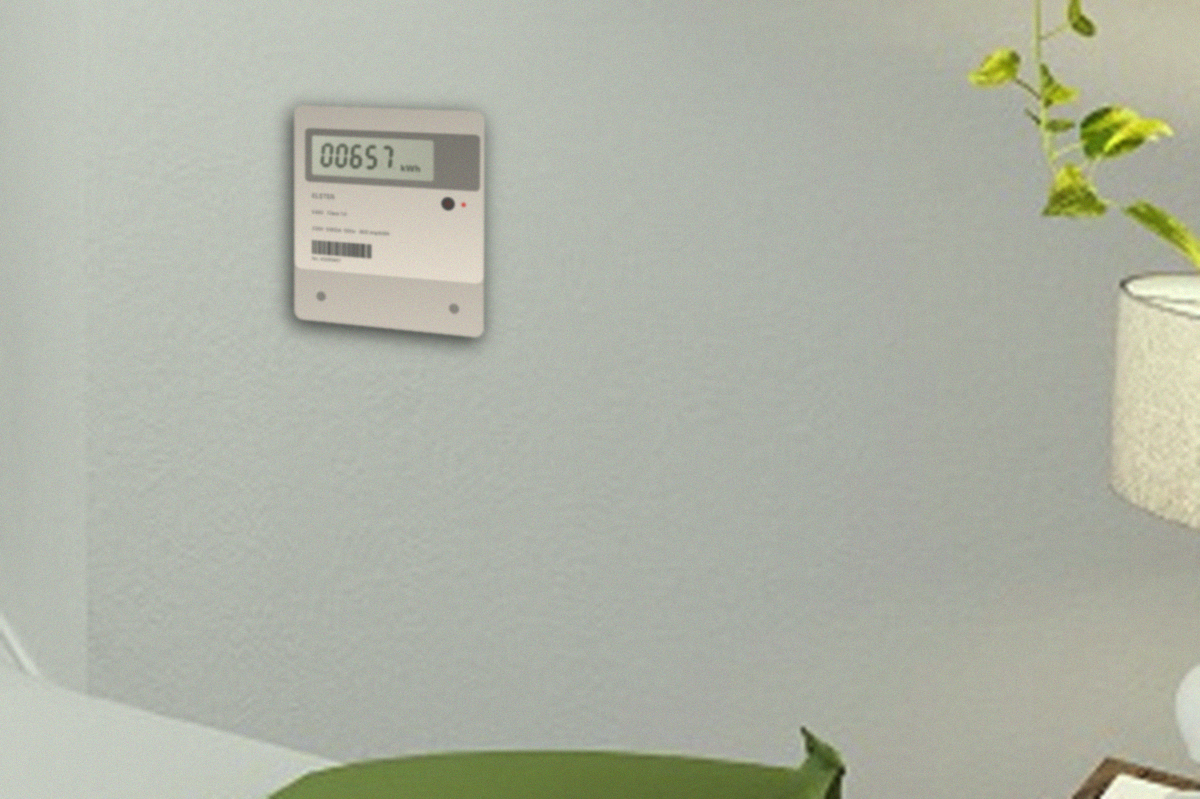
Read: 657kWh
